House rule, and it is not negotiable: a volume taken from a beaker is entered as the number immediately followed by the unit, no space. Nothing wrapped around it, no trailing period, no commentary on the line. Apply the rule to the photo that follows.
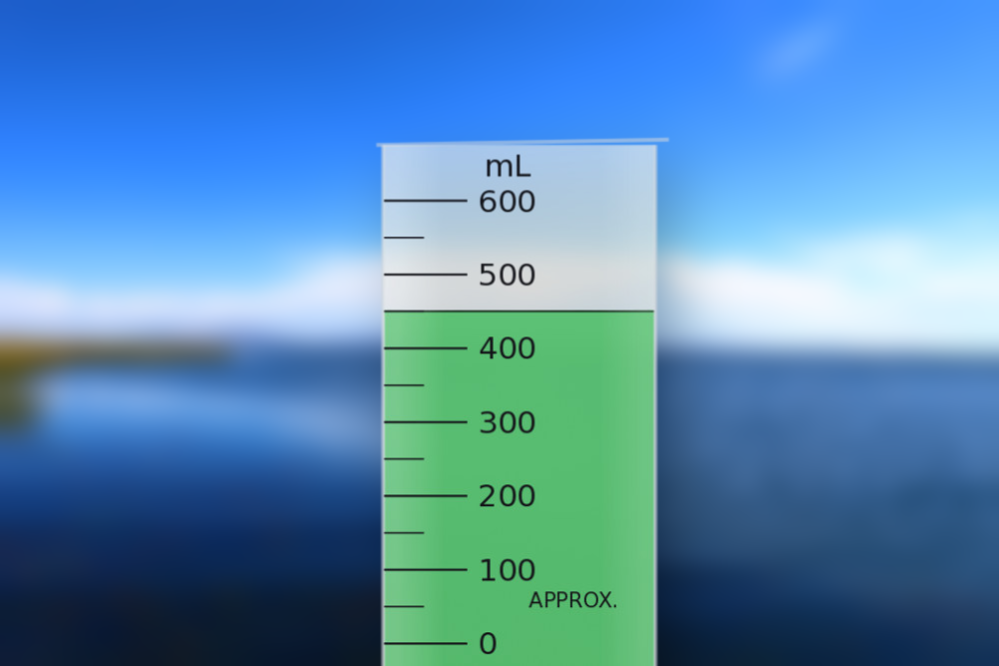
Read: 450mL
